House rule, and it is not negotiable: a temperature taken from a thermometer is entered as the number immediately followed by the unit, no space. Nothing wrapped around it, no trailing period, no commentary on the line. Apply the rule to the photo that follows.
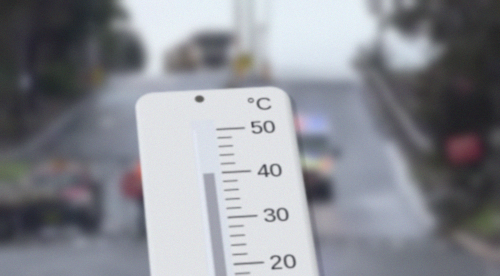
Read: 40°C
